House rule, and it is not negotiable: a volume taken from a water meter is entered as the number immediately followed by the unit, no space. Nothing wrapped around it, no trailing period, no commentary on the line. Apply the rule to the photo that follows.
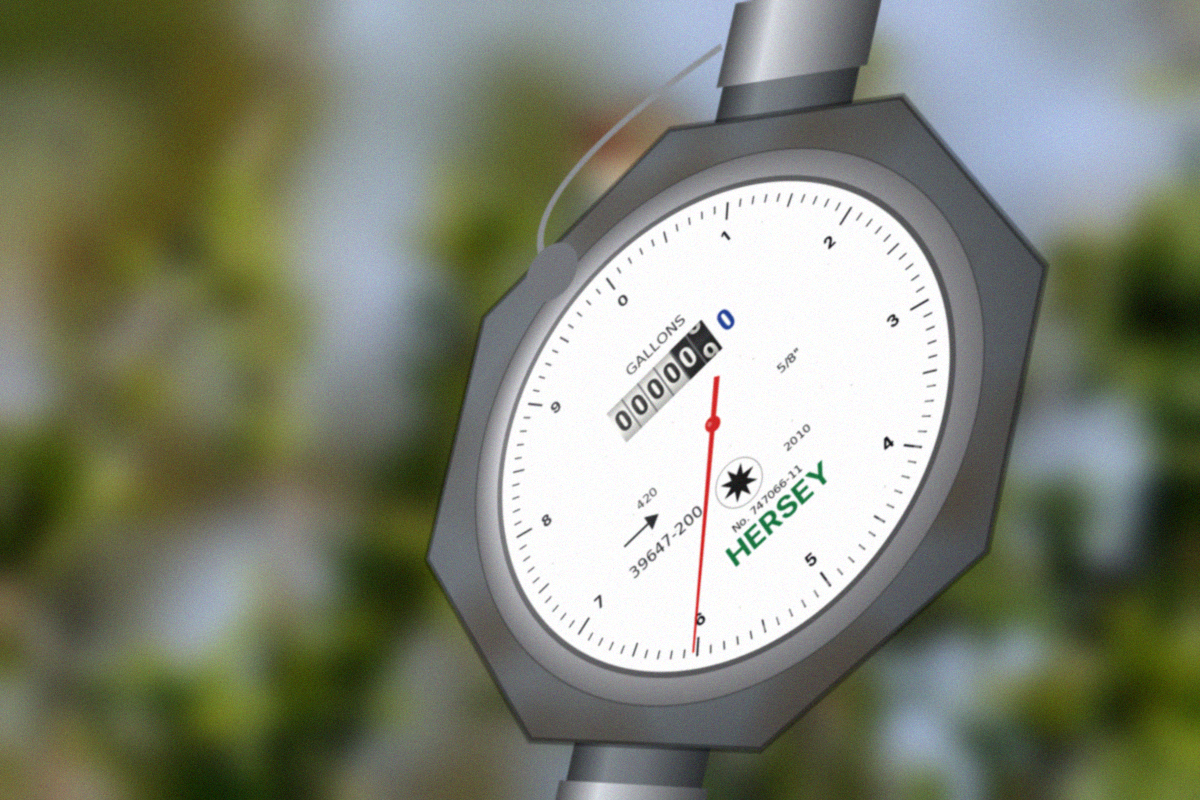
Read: 86.0gal
